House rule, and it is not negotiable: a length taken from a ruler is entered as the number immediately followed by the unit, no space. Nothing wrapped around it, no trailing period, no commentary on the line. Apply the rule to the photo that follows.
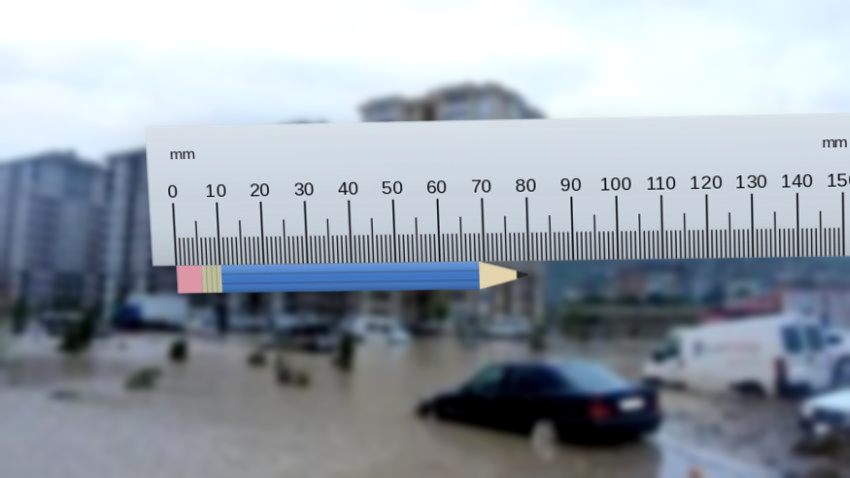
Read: 80mm
